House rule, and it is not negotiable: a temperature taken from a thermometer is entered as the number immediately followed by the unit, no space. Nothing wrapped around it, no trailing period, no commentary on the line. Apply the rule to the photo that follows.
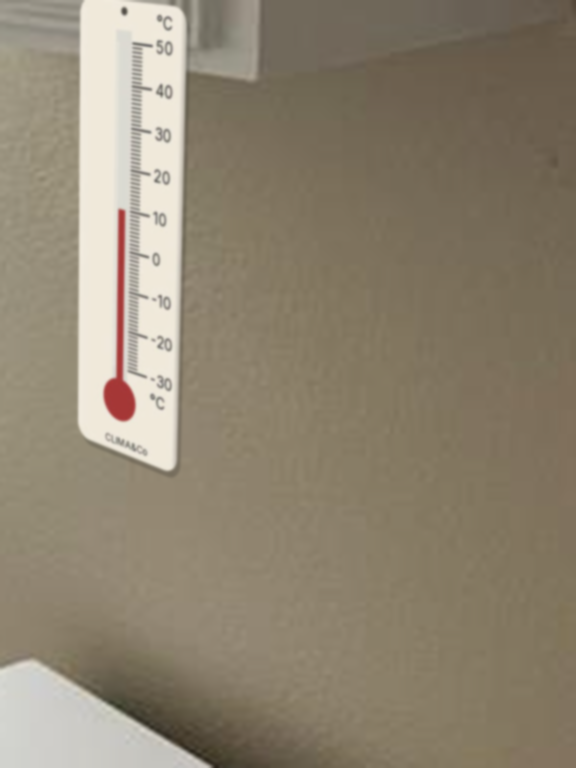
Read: 10°C
